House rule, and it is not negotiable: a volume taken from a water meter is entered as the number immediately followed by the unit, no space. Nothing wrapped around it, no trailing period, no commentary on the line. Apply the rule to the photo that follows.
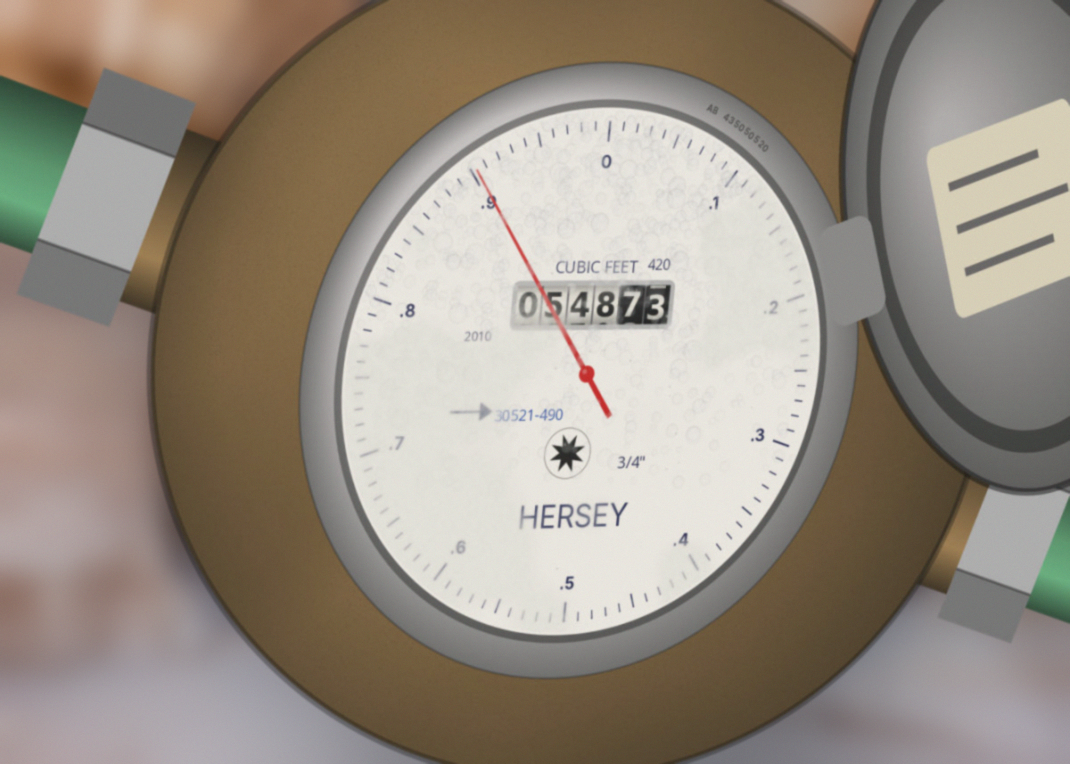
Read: 54872.90ft³
